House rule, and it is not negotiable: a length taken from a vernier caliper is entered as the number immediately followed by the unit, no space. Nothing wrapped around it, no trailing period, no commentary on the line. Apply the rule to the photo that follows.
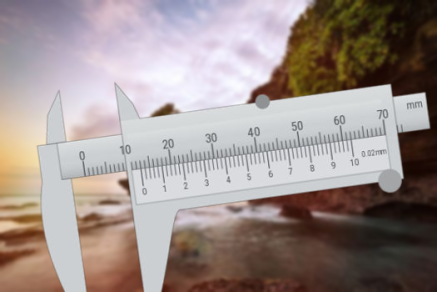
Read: 13.0mm
